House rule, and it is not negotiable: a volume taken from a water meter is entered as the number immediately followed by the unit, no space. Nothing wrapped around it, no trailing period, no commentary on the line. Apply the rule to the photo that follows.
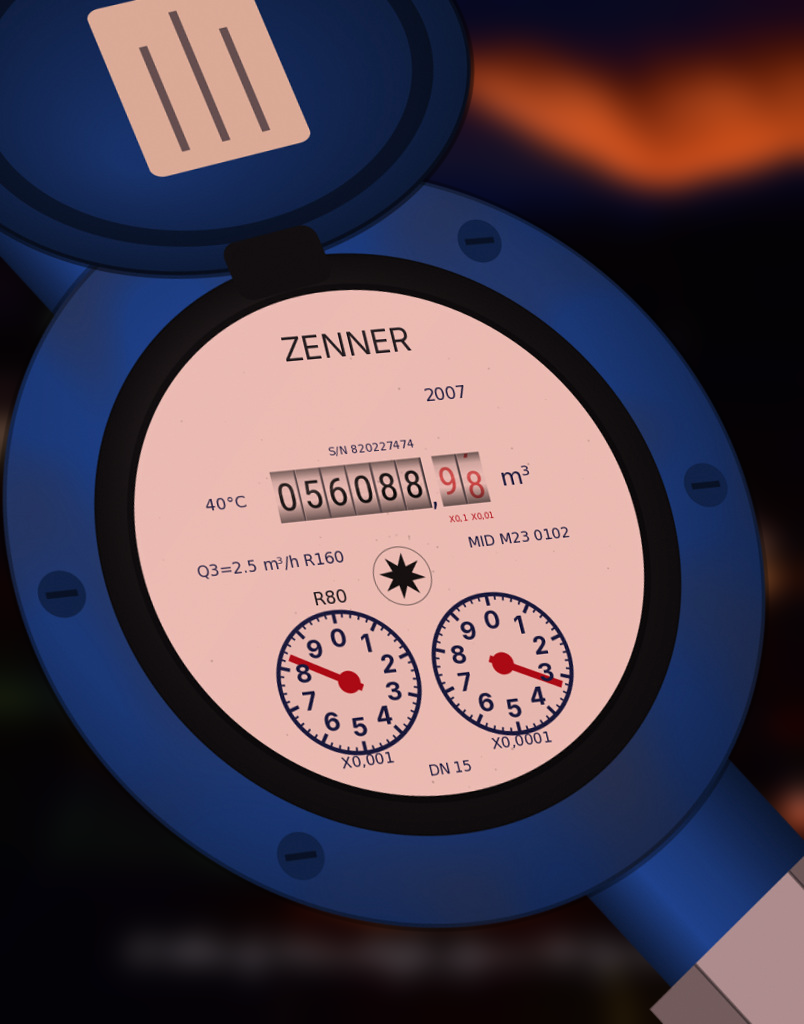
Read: 56088.9783m³
